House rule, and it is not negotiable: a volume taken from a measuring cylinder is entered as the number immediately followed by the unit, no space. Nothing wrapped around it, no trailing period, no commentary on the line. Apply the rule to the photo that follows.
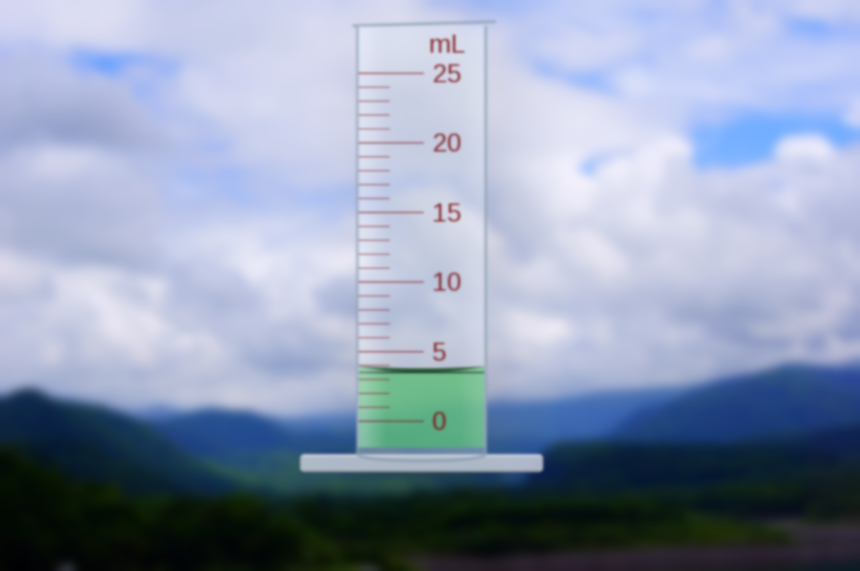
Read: 3.5mL
